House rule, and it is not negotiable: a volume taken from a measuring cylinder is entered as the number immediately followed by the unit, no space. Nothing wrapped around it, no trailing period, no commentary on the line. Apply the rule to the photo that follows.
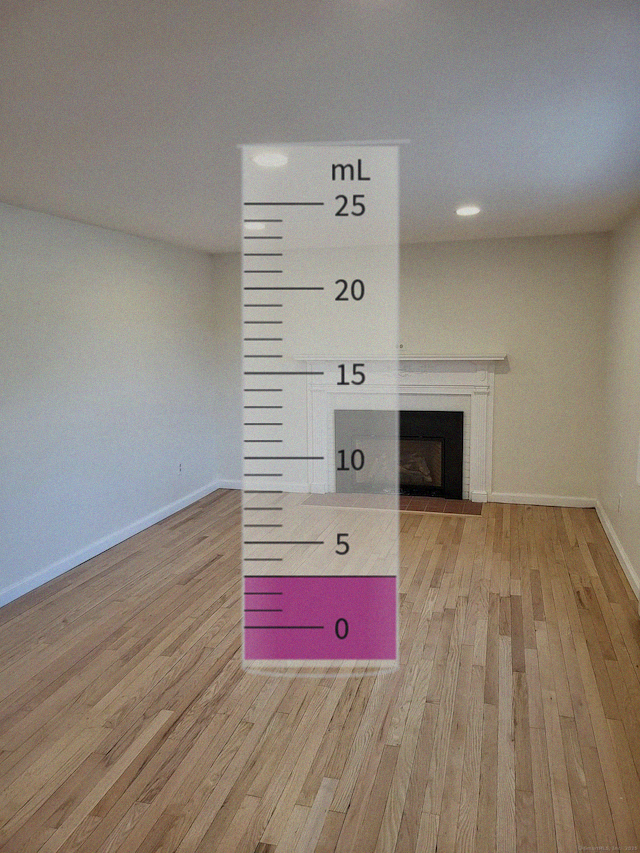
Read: 3mL
